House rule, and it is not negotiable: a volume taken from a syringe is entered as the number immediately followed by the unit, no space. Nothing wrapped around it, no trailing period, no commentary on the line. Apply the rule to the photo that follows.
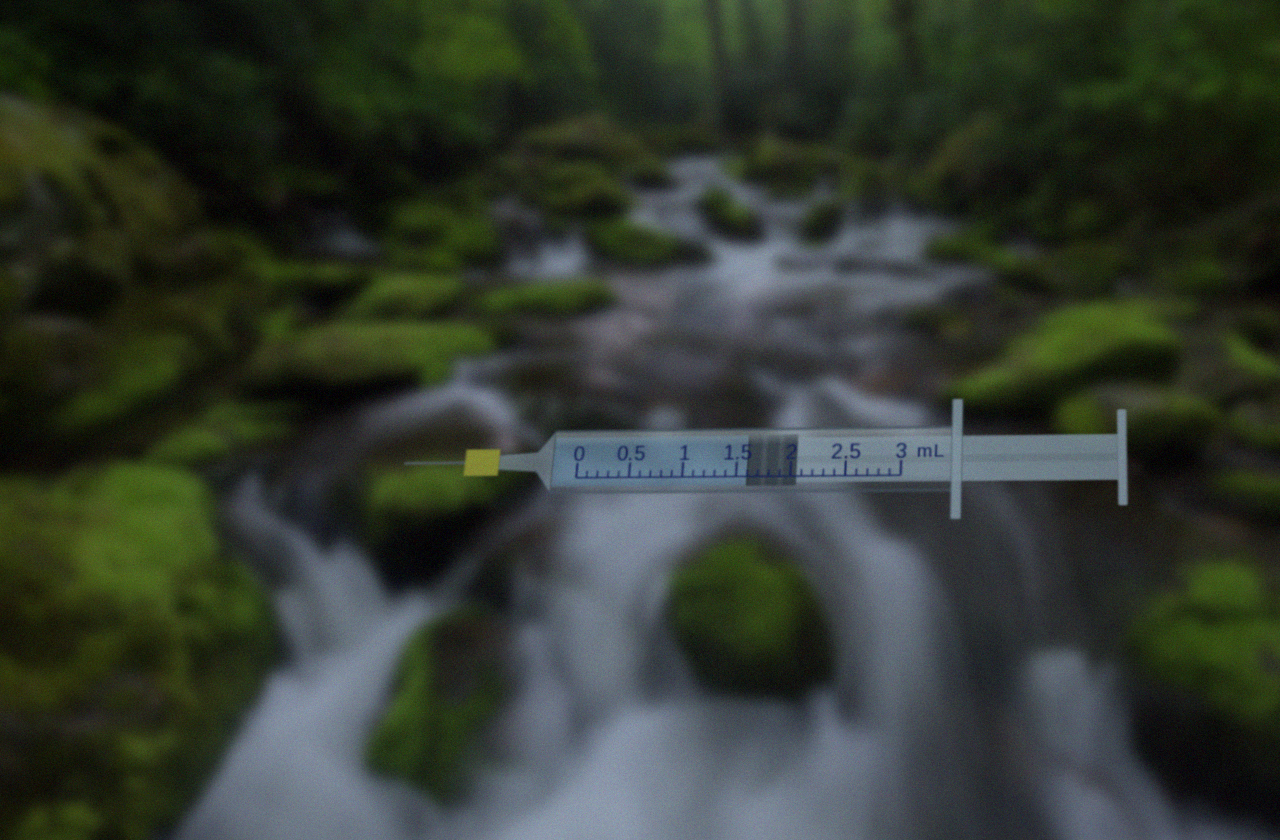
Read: 1.6mL
